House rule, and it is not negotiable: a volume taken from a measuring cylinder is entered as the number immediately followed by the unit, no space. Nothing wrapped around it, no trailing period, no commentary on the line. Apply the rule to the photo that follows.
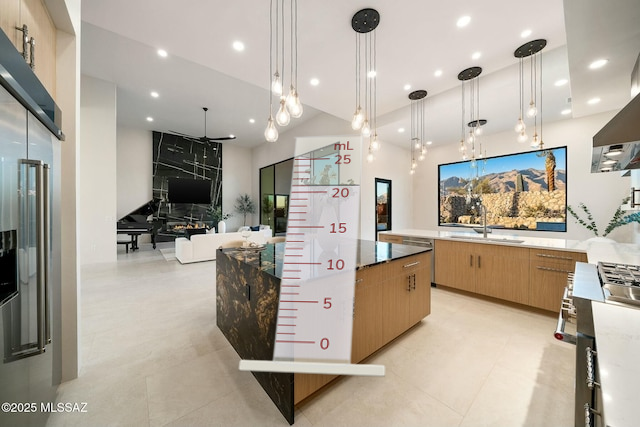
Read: 21mL
